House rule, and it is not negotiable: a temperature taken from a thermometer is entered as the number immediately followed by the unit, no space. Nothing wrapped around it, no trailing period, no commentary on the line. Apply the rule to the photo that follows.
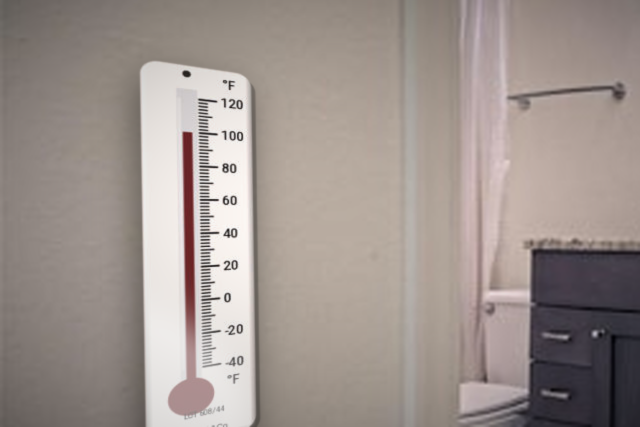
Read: 100°F
